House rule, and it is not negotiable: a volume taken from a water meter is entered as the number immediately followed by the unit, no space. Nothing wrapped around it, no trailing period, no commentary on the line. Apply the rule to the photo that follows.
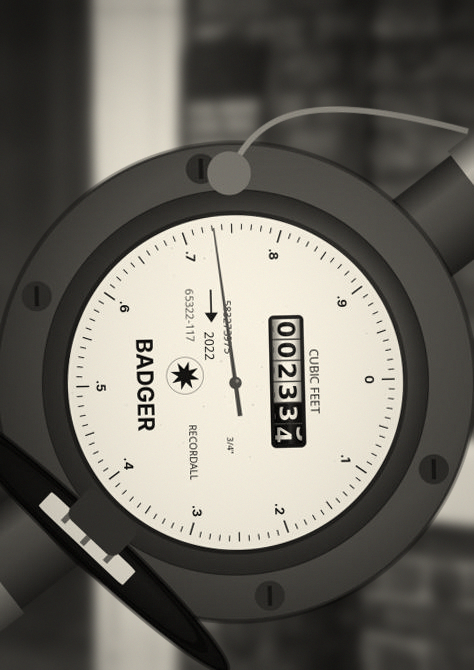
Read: 2333.73ft³
